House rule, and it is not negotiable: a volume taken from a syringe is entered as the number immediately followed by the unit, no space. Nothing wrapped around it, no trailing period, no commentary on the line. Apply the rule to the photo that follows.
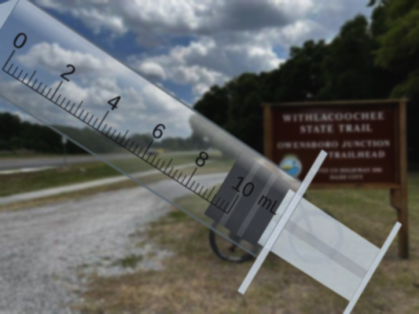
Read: 9.2mL
